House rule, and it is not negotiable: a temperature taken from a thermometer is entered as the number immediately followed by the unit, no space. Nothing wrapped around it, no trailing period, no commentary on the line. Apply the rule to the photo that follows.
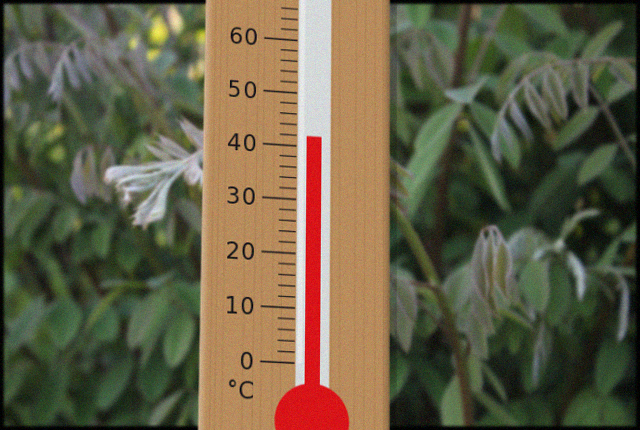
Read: 42°C
